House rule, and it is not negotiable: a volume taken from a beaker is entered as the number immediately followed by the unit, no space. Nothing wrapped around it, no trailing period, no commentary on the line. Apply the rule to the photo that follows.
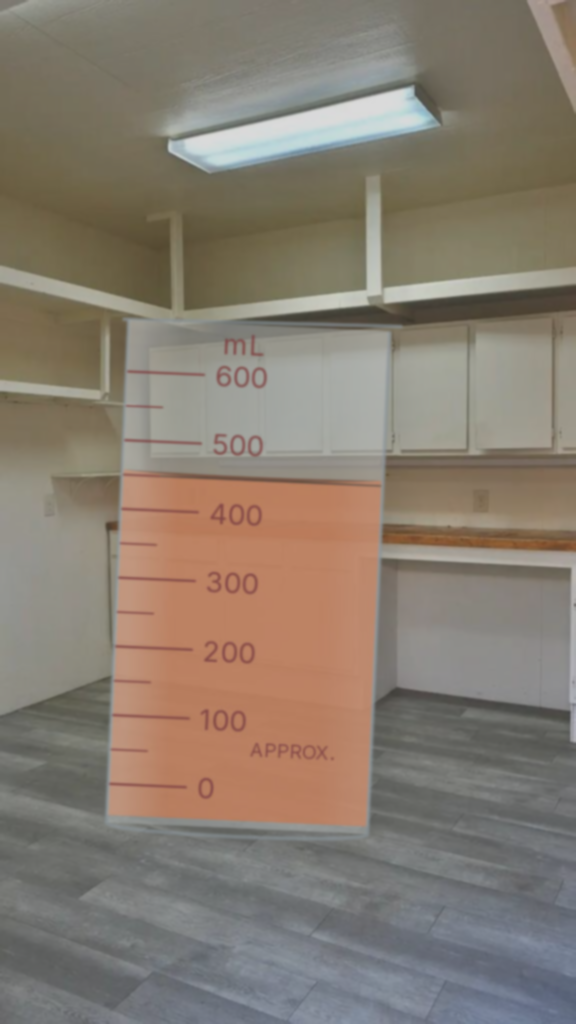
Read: 450mL
